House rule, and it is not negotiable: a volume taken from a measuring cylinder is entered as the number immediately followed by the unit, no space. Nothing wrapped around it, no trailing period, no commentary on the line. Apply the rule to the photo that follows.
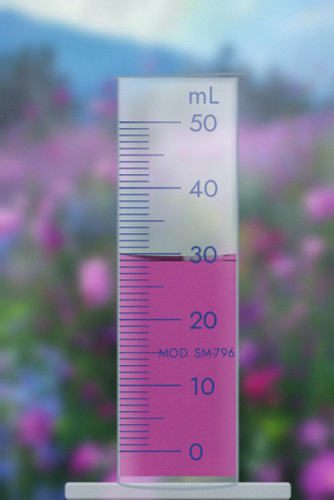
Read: 29mL
